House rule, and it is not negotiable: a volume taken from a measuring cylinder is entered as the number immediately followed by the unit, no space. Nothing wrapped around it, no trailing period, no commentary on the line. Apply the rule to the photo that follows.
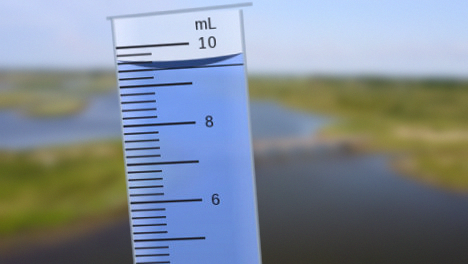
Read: 9.4mL
